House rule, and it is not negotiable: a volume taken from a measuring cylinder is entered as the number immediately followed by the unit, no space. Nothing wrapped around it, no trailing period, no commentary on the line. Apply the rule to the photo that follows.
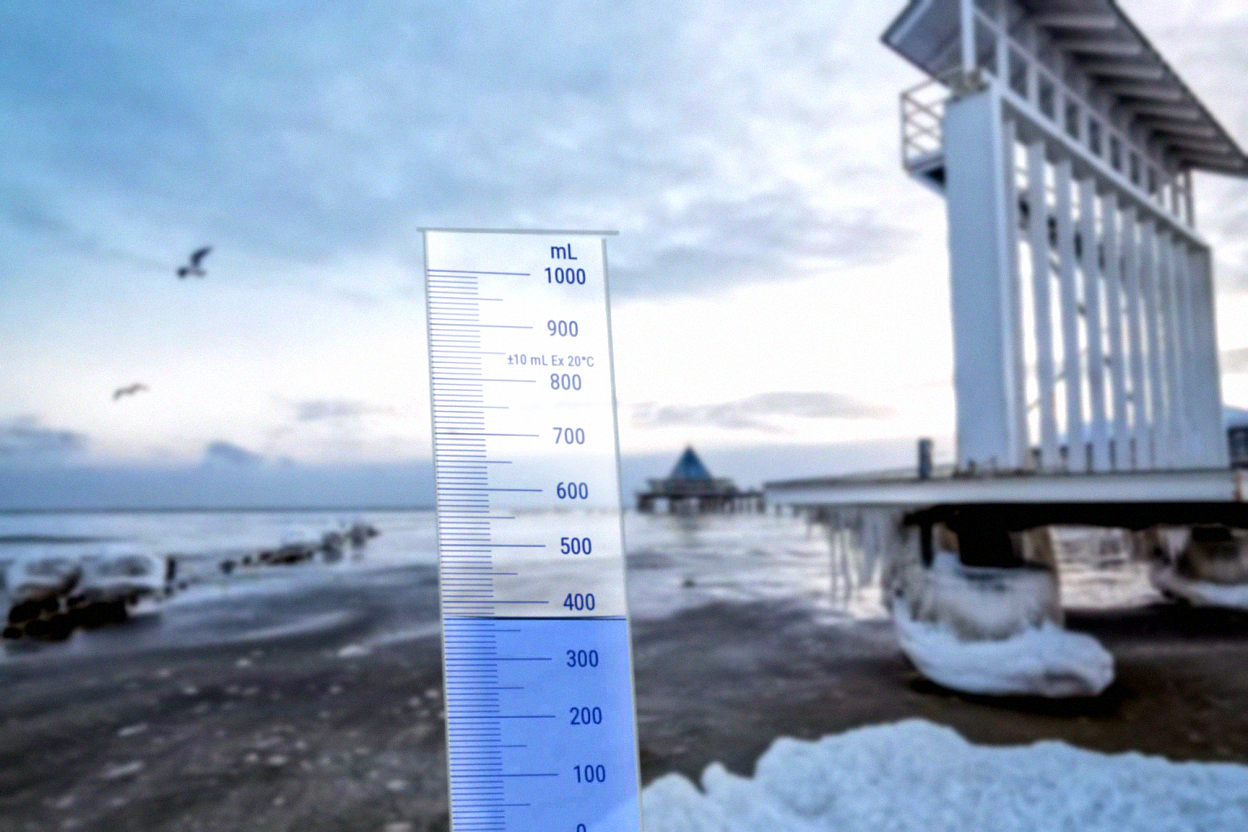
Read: 370mL
